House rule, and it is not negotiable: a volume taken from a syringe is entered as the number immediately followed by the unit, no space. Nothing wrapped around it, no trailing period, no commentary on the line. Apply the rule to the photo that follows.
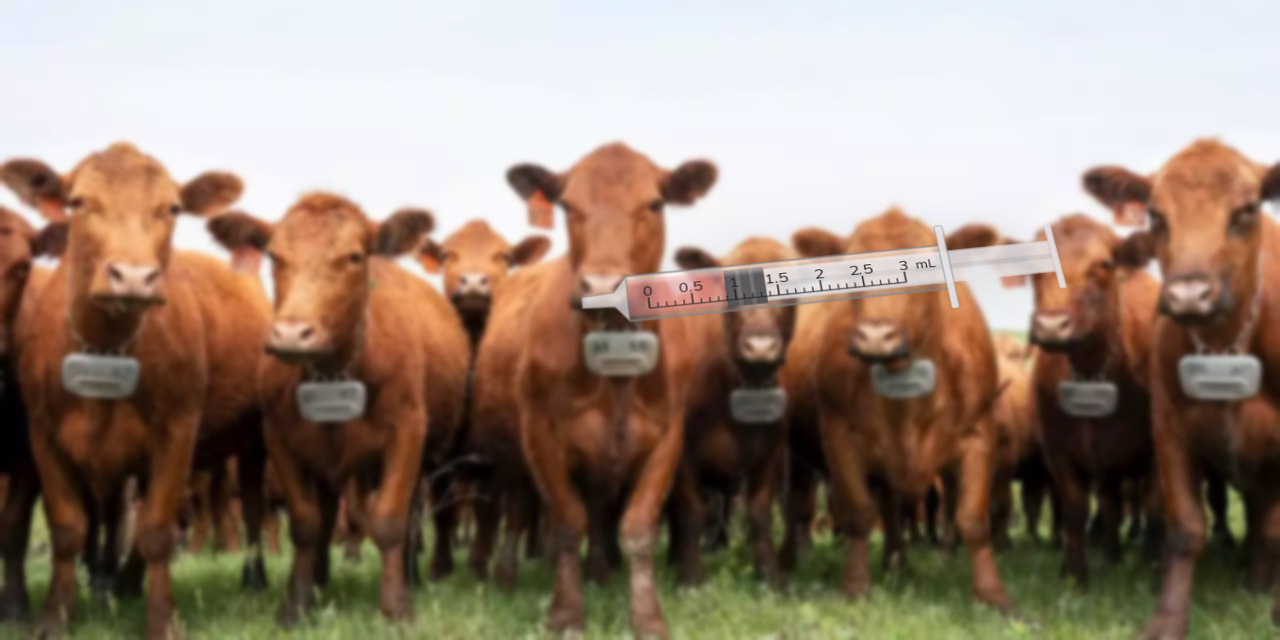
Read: 0.9mL
